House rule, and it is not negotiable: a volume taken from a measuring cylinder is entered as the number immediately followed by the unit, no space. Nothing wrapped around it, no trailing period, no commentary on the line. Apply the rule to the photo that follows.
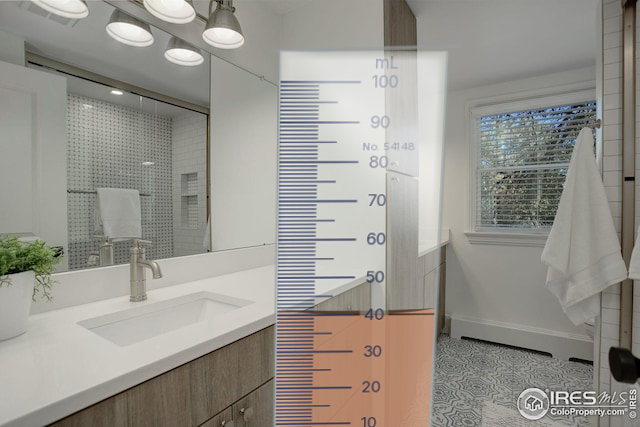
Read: 40mL
